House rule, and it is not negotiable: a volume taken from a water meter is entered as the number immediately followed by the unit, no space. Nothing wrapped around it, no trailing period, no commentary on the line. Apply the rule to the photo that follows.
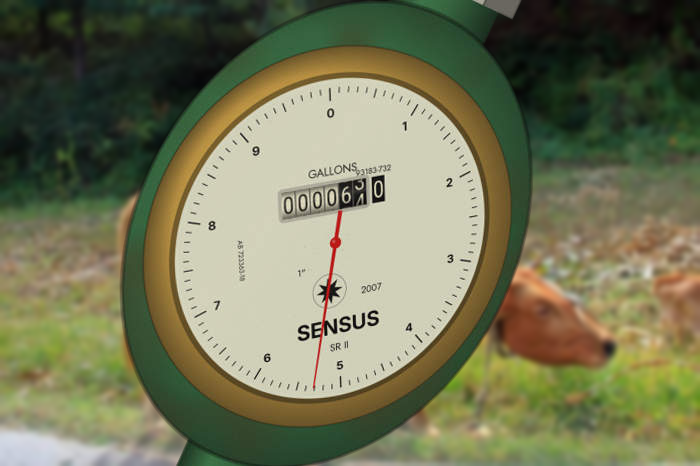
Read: 635.3gal
